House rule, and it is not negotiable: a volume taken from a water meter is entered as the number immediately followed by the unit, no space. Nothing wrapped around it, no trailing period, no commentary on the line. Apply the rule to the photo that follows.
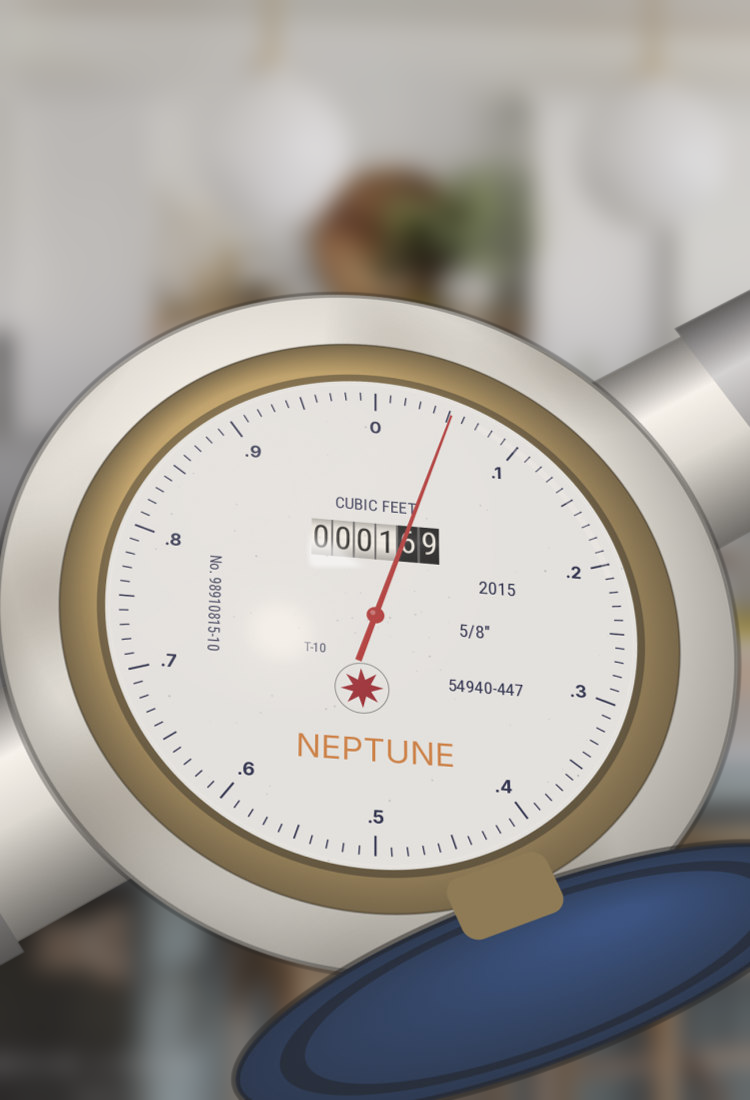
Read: 169.05ft³
